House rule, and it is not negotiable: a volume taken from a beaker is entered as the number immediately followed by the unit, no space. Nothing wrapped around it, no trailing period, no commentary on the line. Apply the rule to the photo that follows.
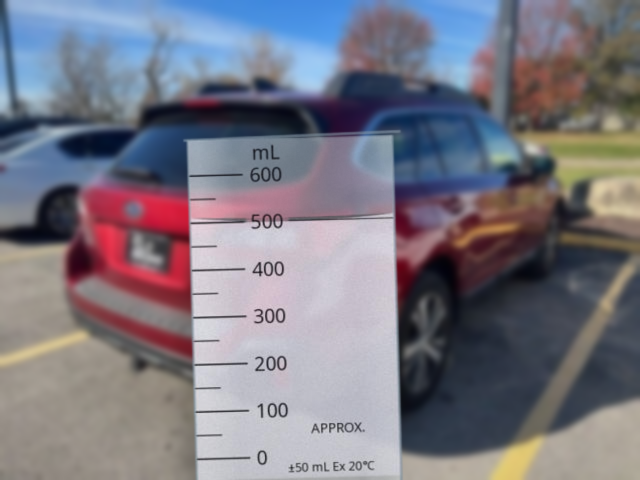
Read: 500mL
